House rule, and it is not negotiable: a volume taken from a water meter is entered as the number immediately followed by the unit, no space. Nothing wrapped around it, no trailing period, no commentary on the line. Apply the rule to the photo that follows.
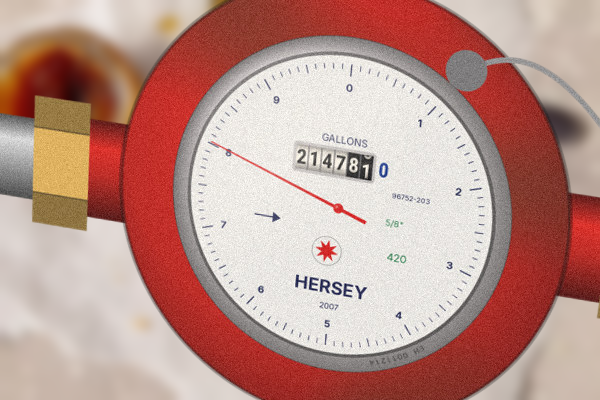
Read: 2147808.0gal
